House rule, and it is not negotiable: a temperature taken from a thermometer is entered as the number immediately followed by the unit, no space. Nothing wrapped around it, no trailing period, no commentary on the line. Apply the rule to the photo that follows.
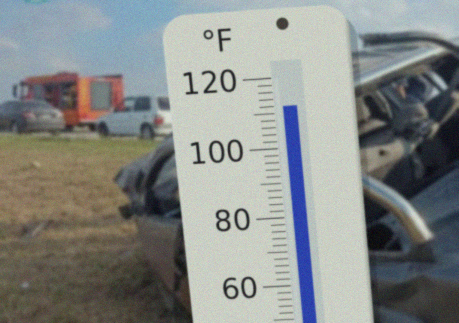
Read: 112°F
